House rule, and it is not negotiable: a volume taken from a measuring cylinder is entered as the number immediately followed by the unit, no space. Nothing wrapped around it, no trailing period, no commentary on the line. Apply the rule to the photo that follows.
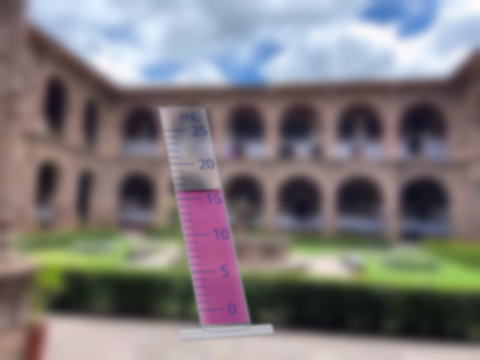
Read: 16mL
